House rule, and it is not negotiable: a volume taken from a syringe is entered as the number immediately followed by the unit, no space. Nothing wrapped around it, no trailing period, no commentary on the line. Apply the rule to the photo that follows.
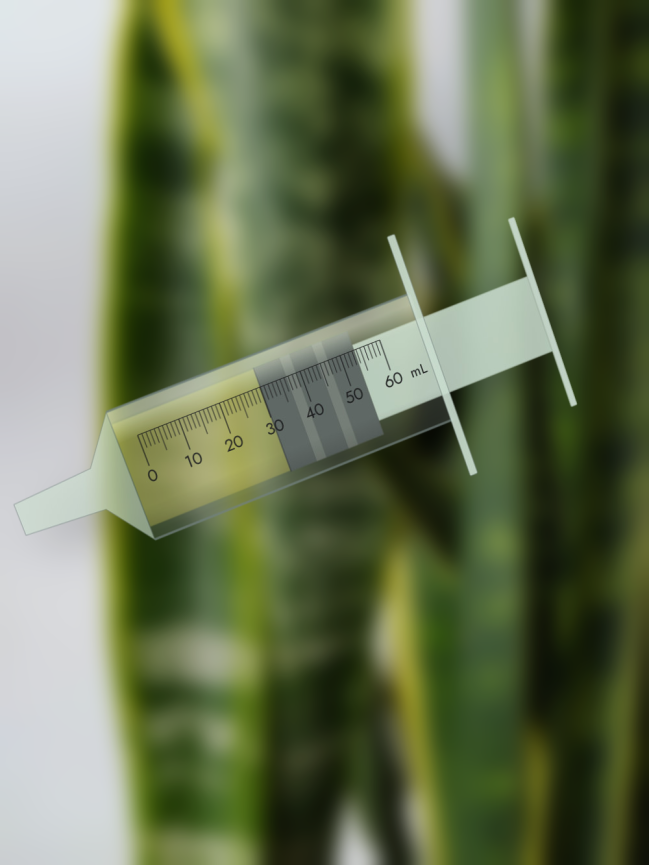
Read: 30mL
